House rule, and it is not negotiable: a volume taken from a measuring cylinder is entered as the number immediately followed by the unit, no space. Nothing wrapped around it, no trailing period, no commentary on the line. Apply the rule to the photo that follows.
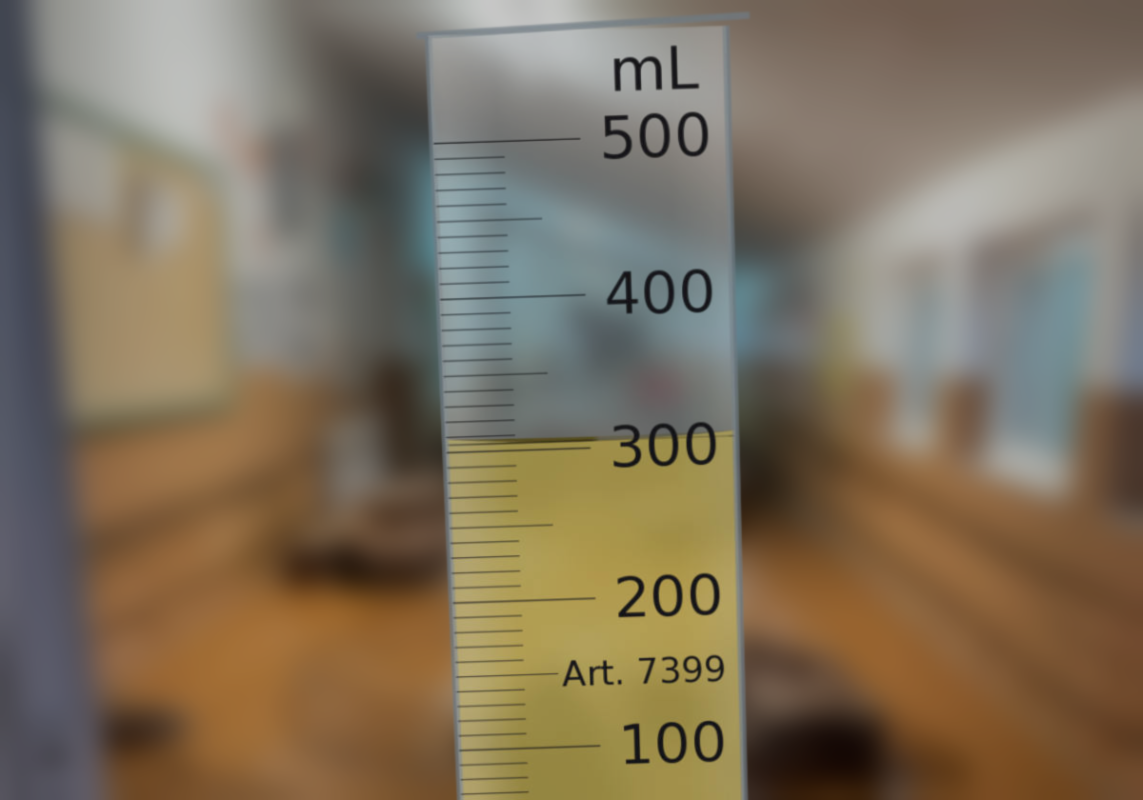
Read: 305mL
